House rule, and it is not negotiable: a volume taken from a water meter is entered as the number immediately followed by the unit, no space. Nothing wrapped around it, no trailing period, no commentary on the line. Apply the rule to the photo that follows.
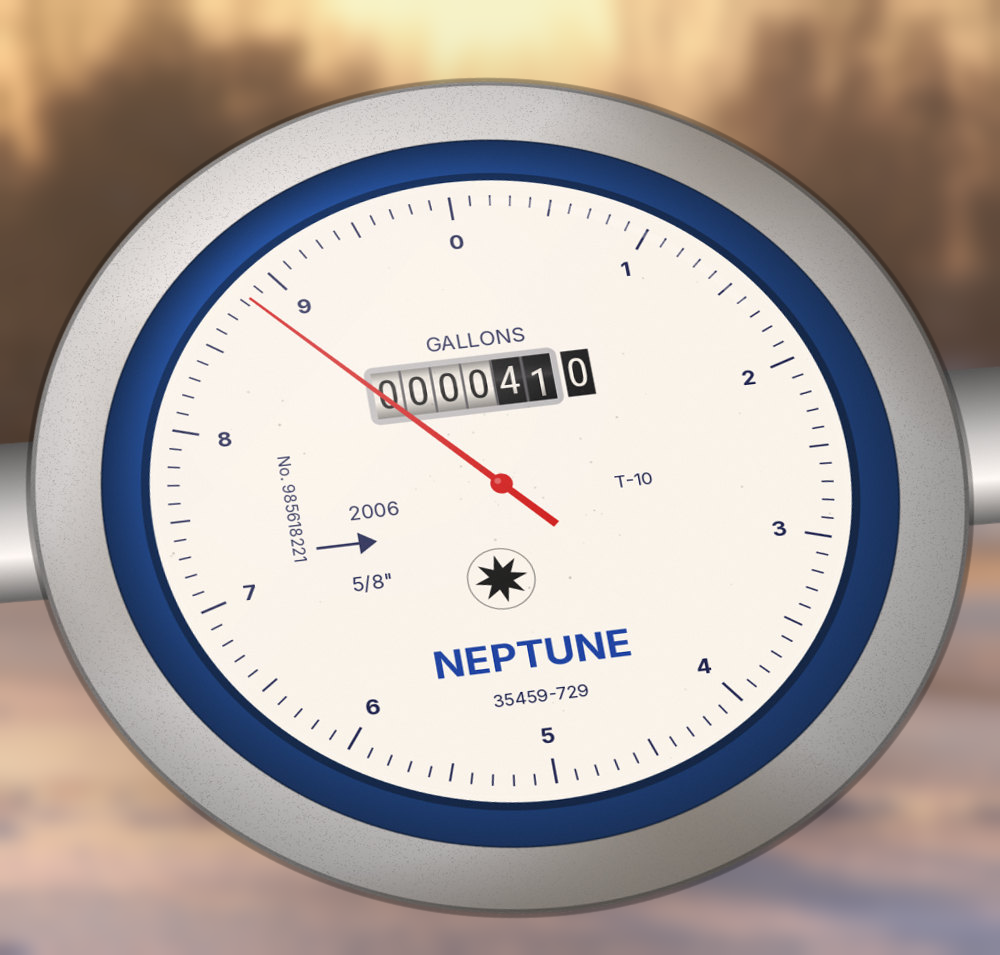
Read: 408.8gal
